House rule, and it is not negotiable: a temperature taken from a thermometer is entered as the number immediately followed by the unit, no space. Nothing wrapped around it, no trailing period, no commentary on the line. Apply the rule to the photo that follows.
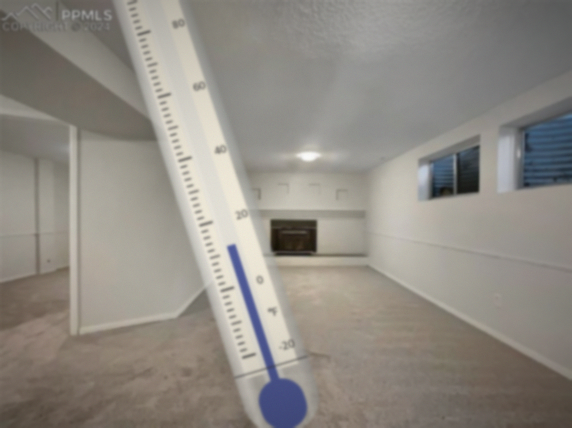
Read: 12°F
